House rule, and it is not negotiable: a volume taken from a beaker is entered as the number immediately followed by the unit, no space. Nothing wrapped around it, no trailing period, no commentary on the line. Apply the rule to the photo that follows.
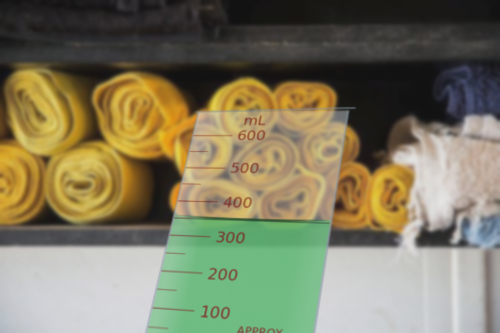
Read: 350mL
